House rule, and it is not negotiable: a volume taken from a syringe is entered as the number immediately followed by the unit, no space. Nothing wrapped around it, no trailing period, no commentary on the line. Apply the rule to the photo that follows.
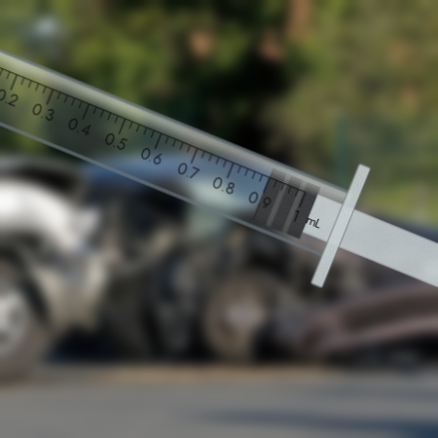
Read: 0.9mL
